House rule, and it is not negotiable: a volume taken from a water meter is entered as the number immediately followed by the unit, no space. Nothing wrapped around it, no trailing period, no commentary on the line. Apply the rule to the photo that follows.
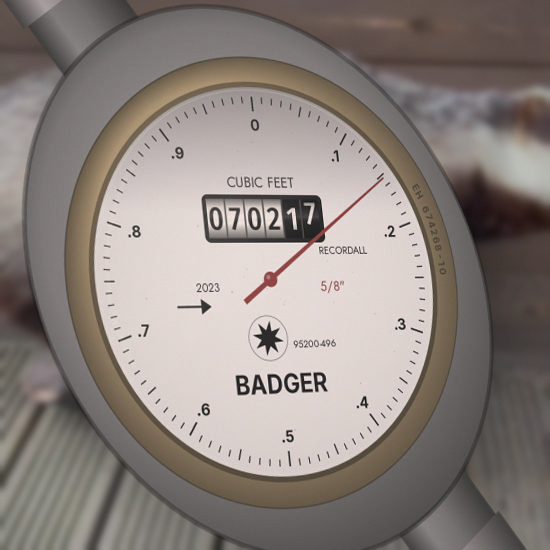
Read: 70217.15ft³
